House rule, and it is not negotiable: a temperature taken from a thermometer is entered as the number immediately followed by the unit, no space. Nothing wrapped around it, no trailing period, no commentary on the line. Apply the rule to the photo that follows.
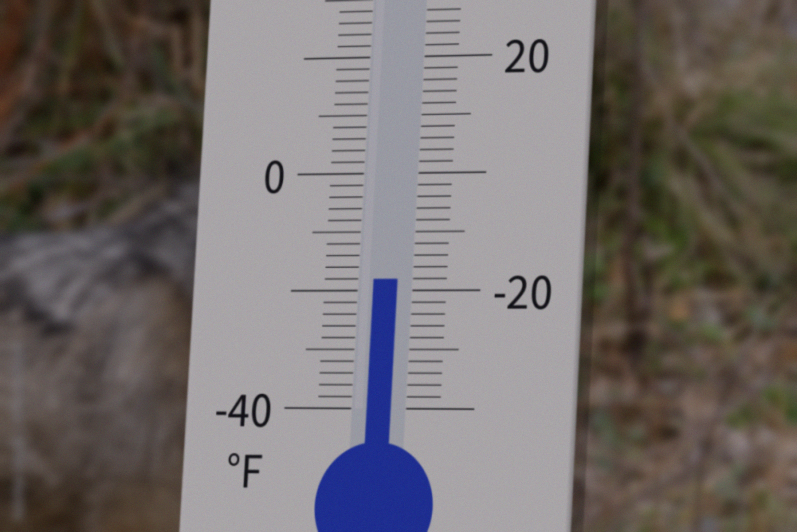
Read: -18°F
